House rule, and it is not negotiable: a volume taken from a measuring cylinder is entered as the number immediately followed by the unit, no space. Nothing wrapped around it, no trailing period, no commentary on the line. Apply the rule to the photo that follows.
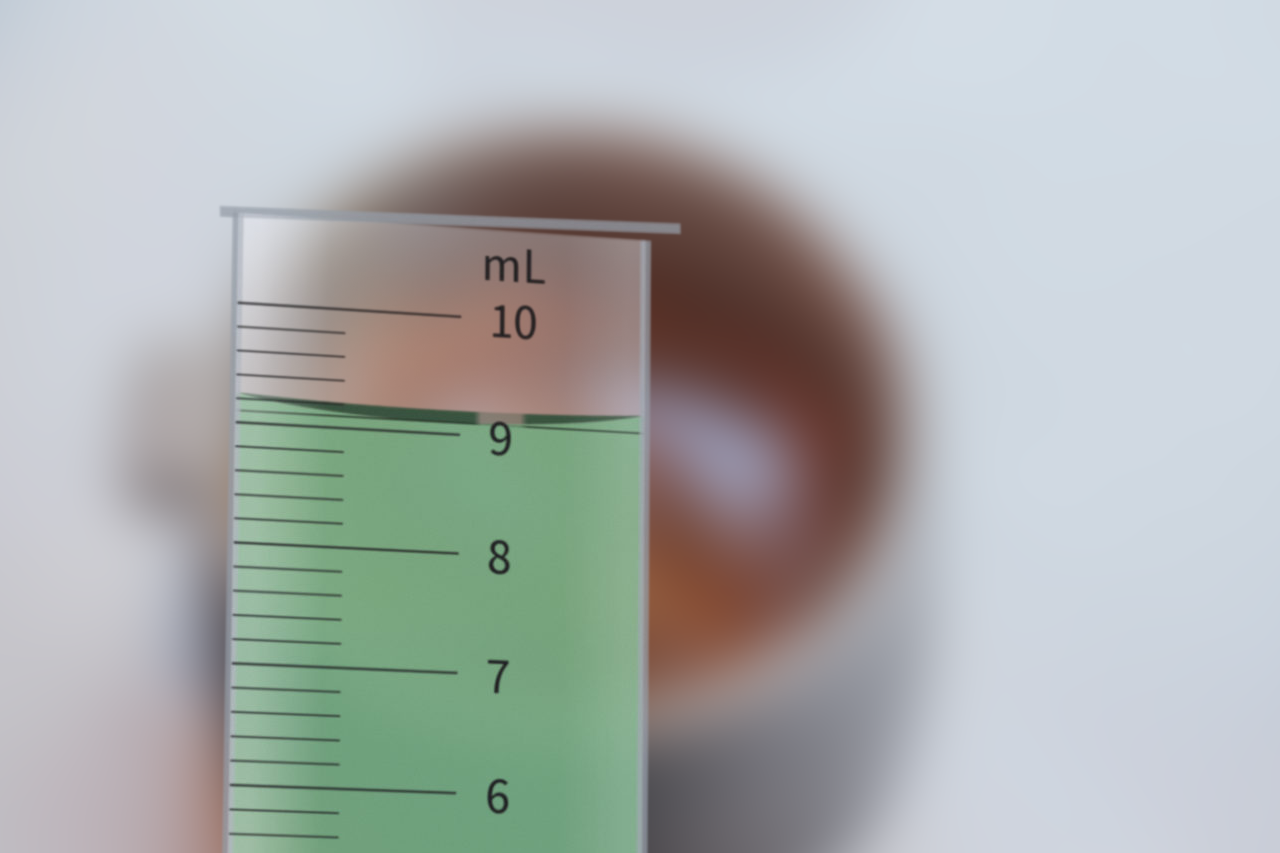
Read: 9.1mL
